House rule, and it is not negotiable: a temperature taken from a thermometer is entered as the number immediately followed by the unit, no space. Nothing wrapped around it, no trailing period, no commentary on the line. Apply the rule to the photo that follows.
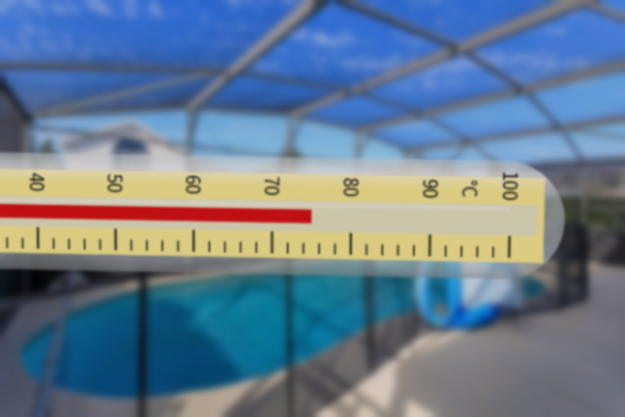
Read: 75°C
